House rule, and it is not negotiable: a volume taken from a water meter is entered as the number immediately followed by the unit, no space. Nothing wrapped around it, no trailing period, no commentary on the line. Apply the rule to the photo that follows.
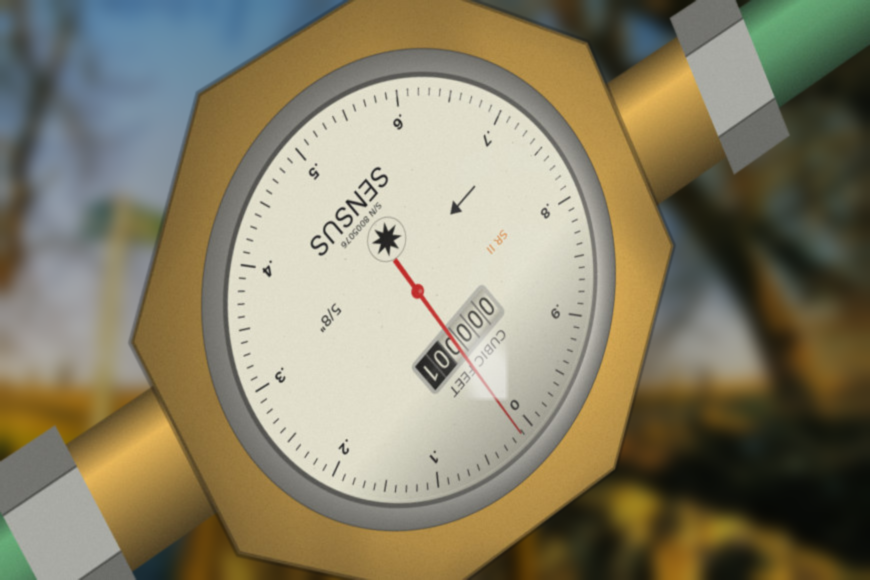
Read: 1.01ft³
